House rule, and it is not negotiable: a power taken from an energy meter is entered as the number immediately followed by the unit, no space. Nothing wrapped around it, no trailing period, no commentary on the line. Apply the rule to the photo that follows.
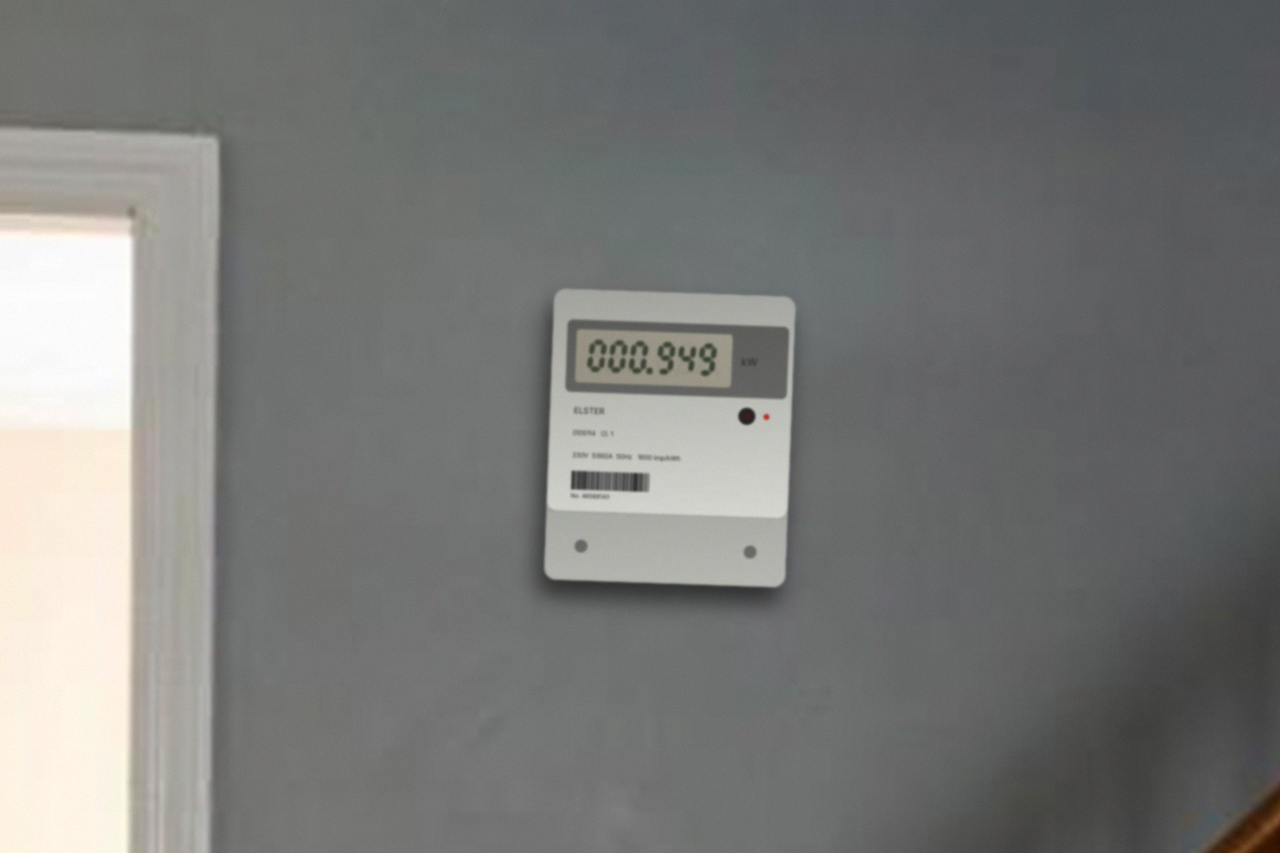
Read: 0.949kW
